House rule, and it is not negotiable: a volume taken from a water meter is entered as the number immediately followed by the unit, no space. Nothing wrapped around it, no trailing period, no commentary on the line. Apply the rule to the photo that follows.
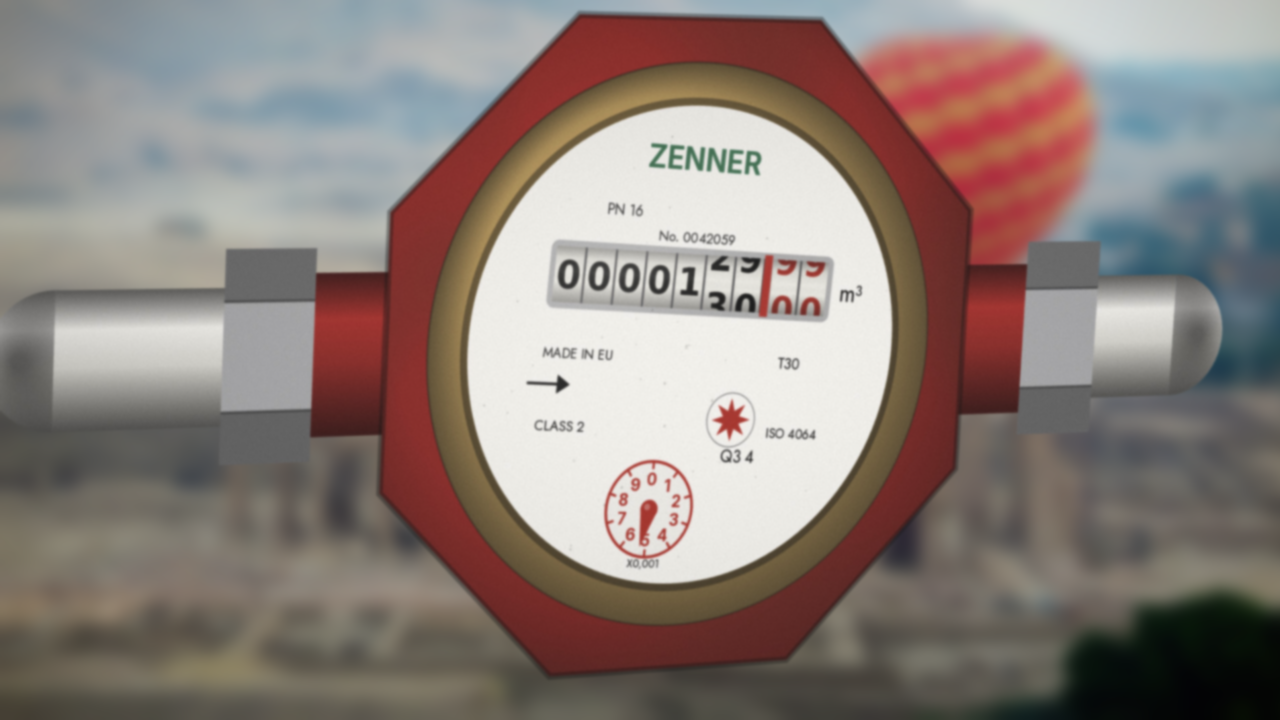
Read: 129.995m³
